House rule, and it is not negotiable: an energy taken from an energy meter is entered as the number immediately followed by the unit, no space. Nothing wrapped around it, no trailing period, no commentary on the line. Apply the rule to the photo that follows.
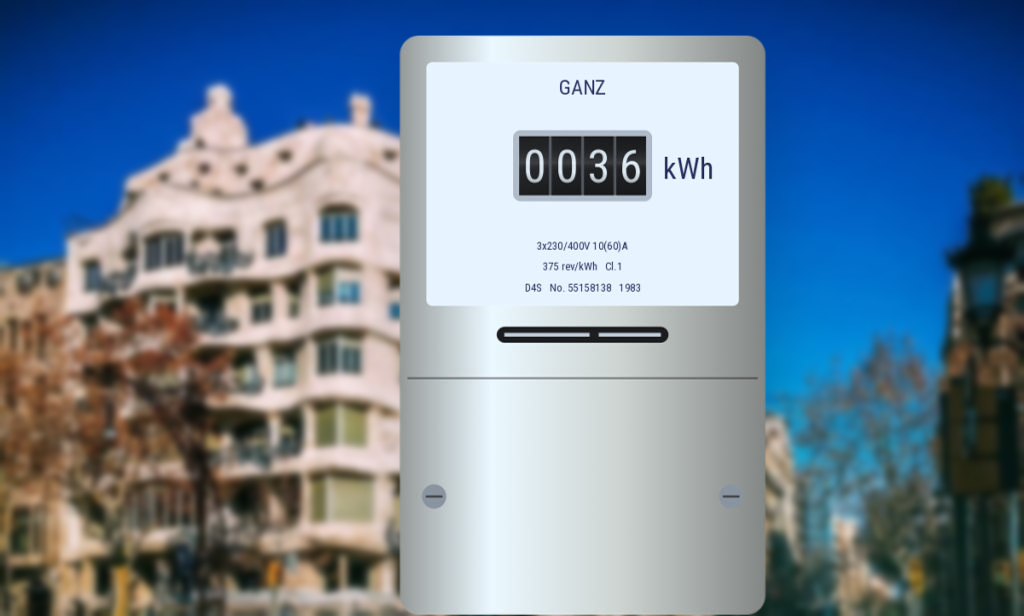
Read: 36kWh
